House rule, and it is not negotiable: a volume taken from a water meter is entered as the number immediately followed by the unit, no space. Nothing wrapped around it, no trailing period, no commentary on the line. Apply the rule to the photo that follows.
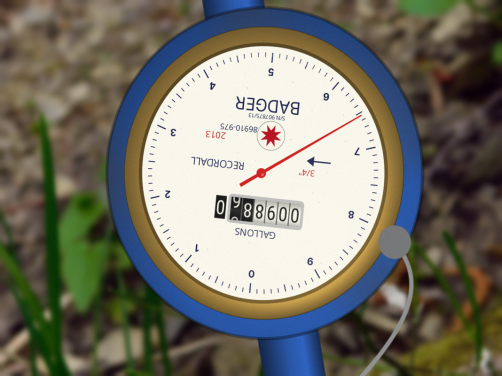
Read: 98856.5gal
